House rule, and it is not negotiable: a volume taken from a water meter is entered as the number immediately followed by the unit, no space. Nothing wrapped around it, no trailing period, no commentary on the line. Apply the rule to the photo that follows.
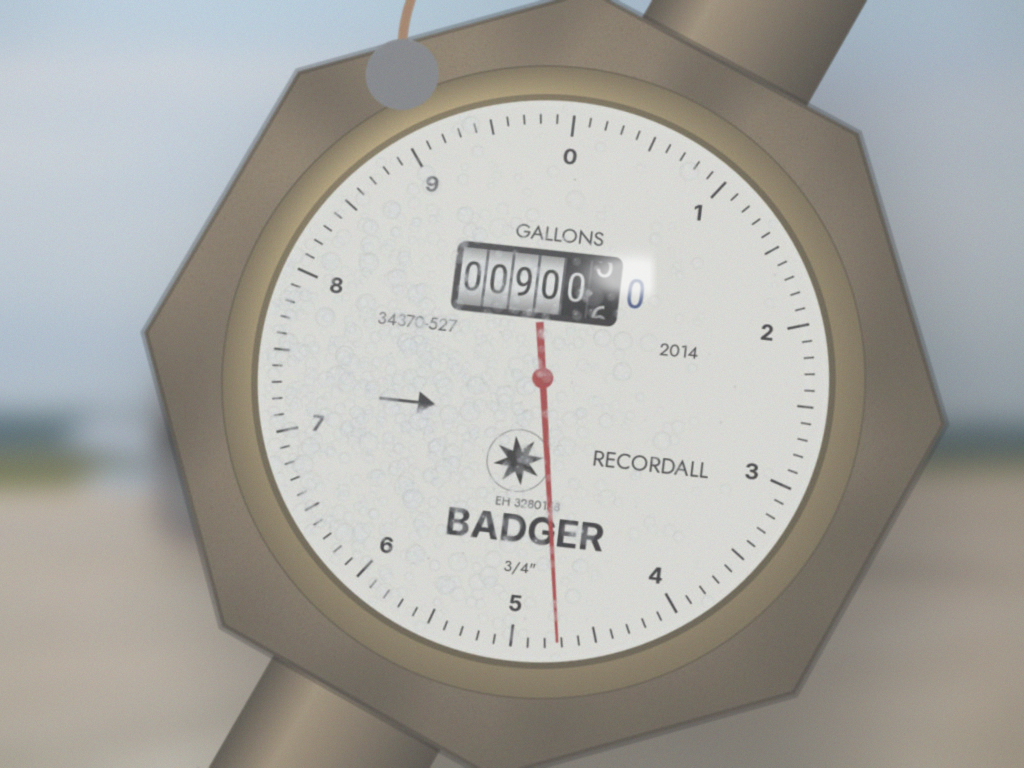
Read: 90054.7gal
